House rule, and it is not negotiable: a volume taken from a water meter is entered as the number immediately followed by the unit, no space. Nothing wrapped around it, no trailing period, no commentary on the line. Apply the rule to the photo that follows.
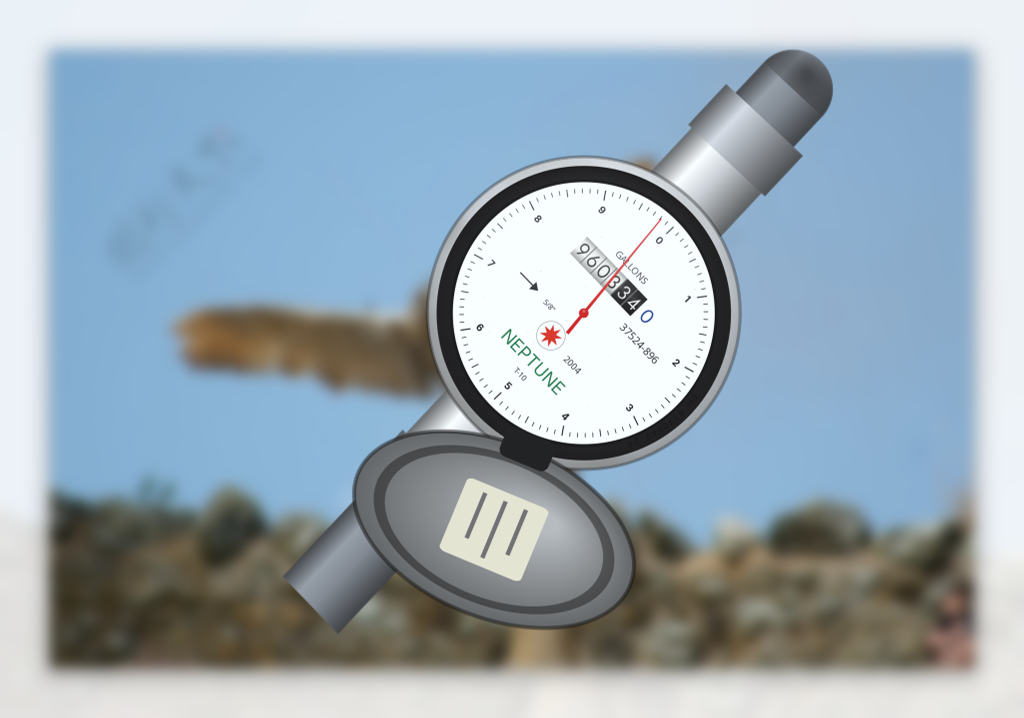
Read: 9603339.8gal
